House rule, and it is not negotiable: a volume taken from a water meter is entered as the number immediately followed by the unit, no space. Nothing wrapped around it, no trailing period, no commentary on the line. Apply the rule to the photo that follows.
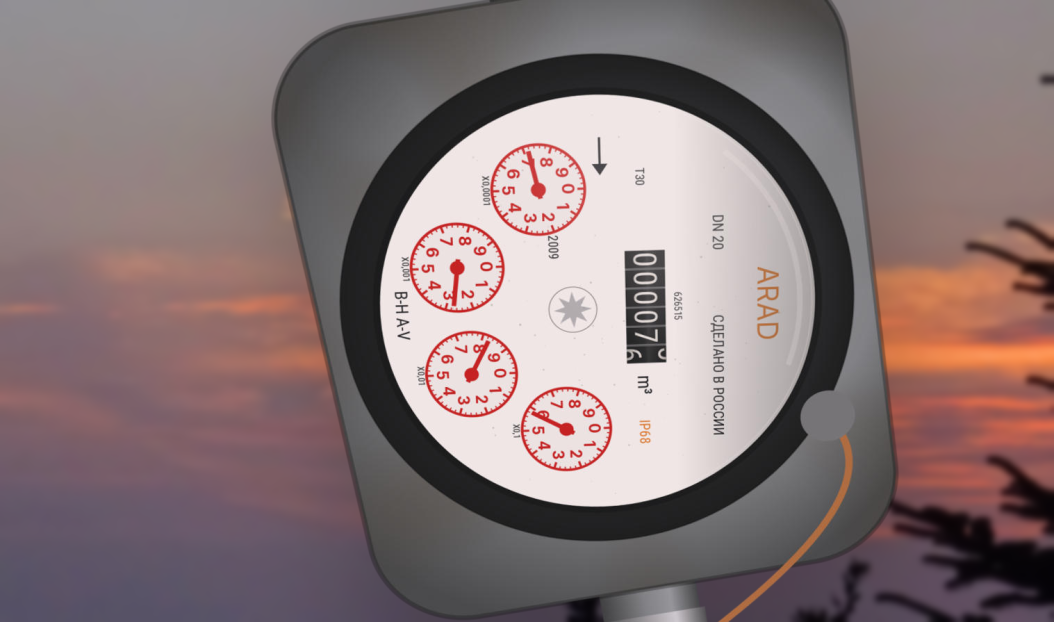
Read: 75.5827m³
